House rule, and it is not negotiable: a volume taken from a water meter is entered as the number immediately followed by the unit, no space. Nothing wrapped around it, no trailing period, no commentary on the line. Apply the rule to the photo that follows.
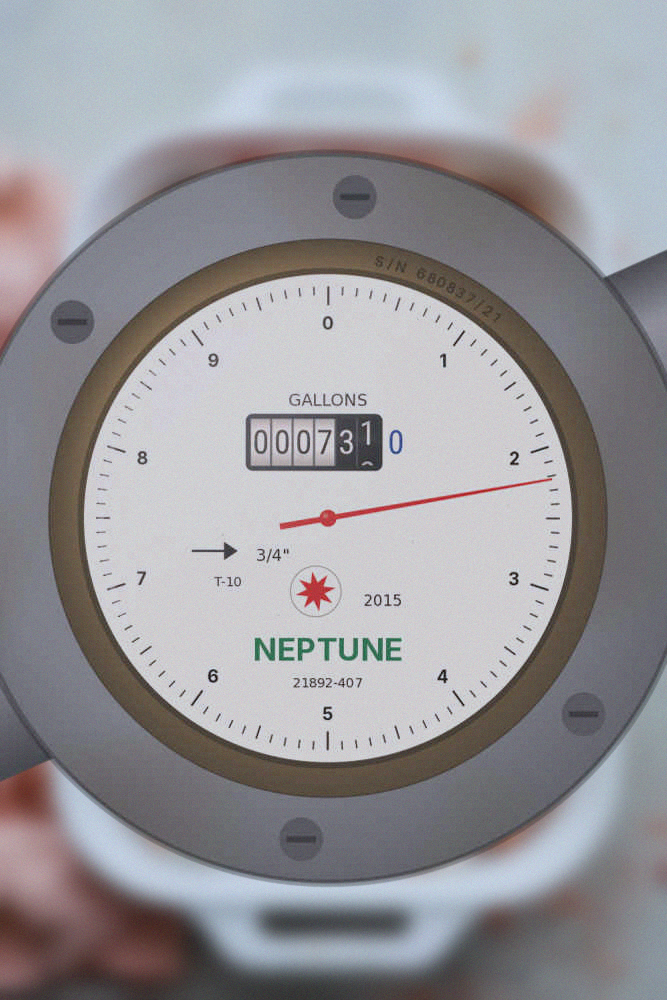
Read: 7312.2gal
